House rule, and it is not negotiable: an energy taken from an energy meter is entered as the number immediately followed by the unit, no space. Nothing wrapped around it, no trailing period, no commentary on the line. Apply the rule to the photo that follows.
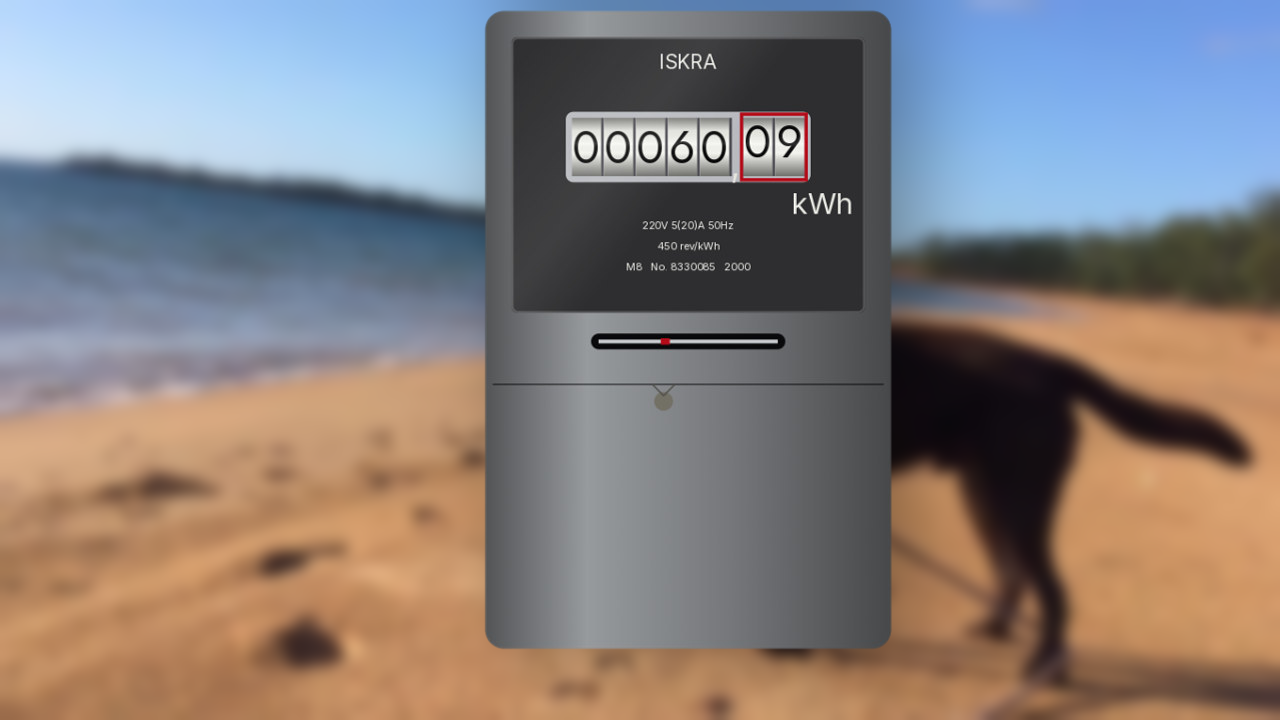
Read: 60.09kWh
